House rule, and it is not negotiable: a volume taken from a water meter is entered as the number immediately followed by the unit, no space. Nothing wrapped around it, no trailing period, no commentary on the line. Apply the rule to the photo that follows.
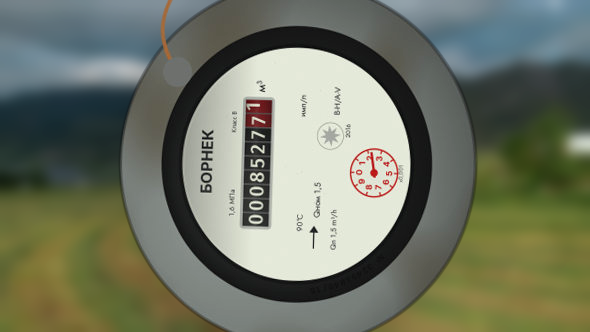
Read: 8527.712m³
